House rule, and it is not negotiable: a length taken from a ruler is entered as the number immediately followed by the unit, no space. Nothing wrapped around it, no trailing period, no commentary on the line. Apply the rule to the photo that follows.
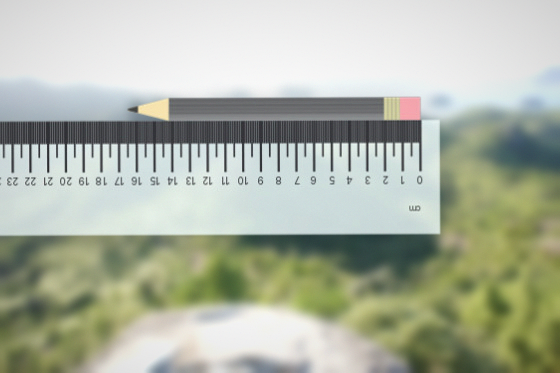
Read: 16.5cm
